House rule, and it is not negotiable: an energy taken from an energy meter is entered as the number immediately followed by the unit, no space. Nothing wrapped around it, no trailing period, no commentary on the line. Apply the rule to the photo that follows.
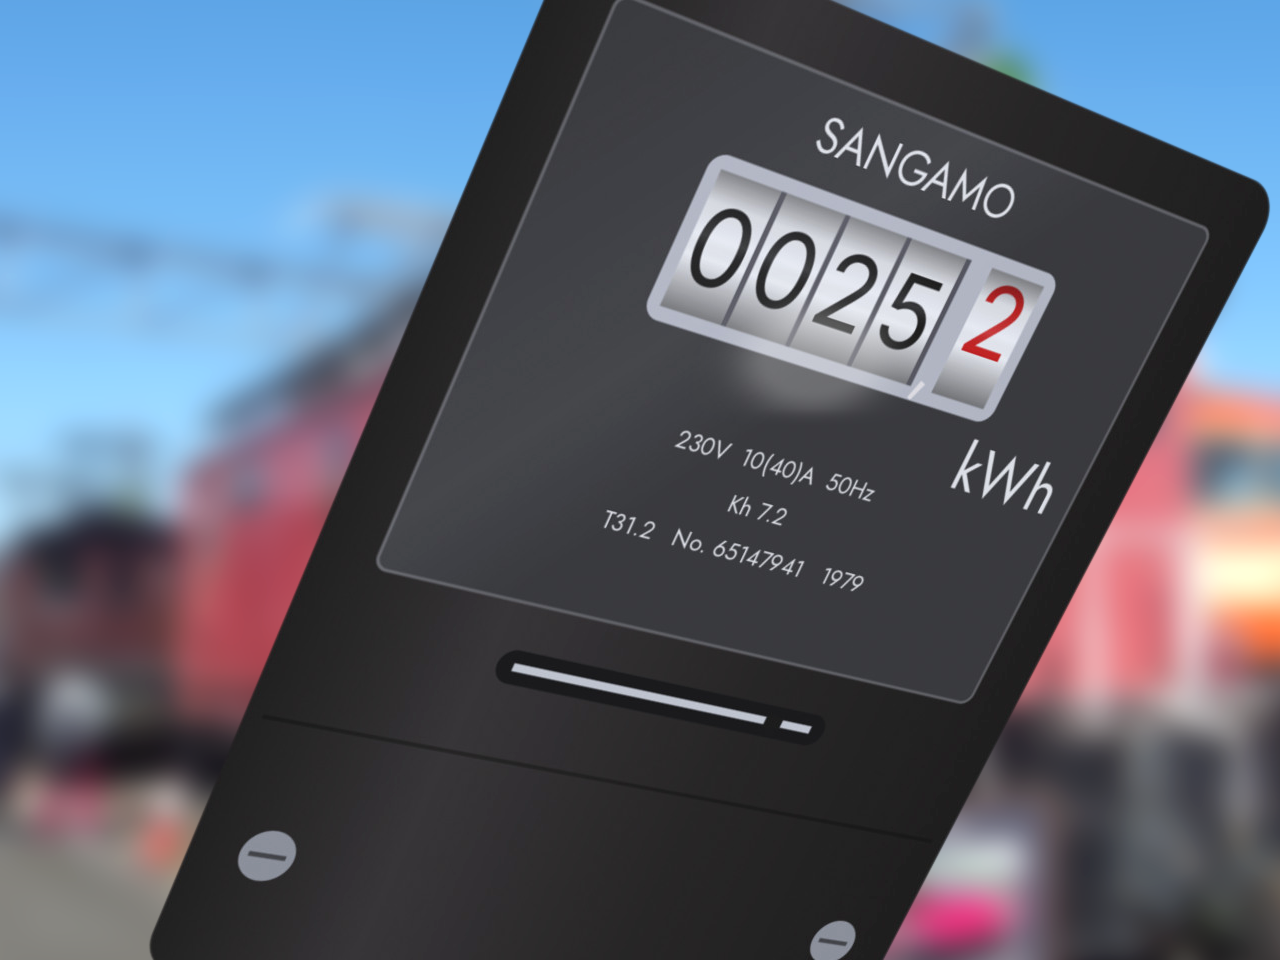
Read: 25.2kWh
